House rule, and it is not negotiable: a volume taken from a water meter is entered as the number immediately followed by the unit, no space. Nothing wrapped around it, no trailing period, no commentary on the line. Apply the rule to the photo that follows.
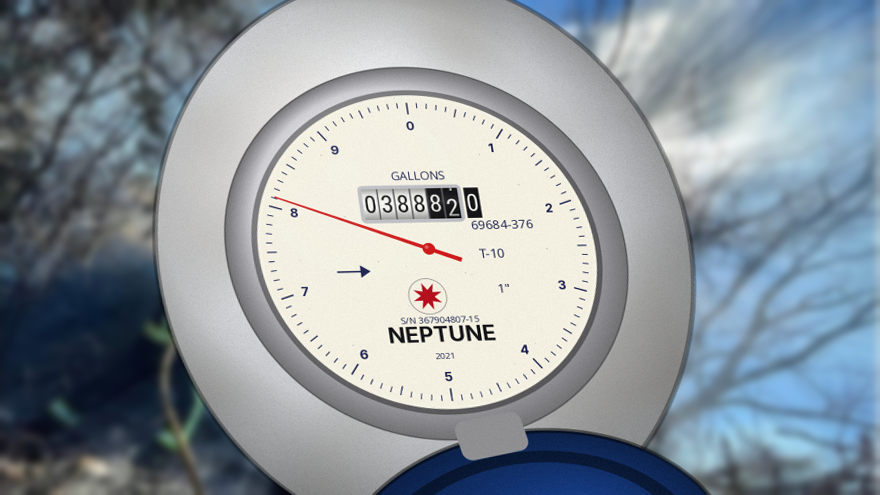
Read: 388818.1gal
